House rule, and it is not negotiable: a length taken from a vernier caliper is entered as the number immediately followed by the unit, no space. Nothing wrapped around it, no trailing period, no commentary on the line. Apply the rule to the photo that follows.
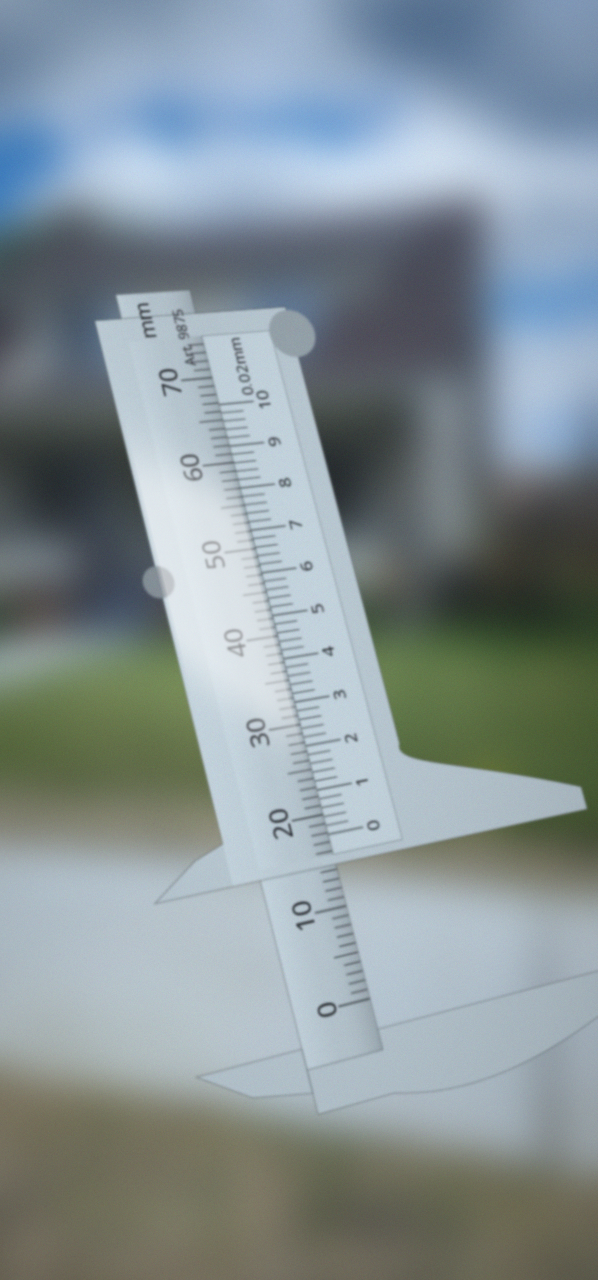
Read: 17.8mm
